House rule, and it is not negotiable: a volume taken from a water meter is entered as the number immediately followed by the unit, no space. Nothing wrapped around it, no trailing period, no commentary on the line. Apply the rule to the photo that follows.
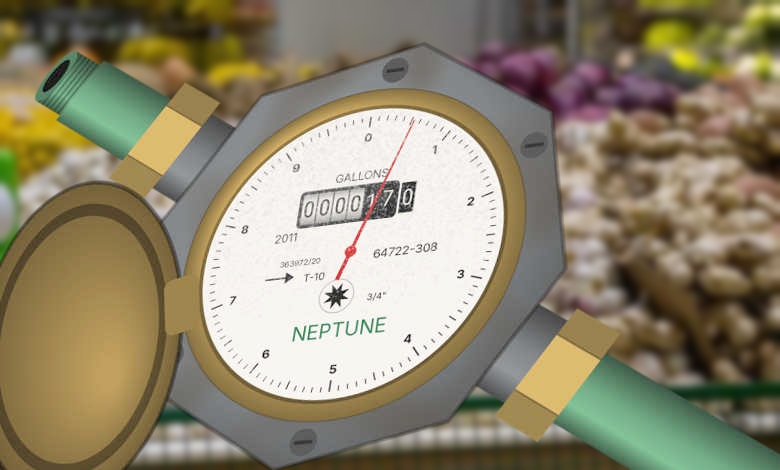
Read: 170.5gal
